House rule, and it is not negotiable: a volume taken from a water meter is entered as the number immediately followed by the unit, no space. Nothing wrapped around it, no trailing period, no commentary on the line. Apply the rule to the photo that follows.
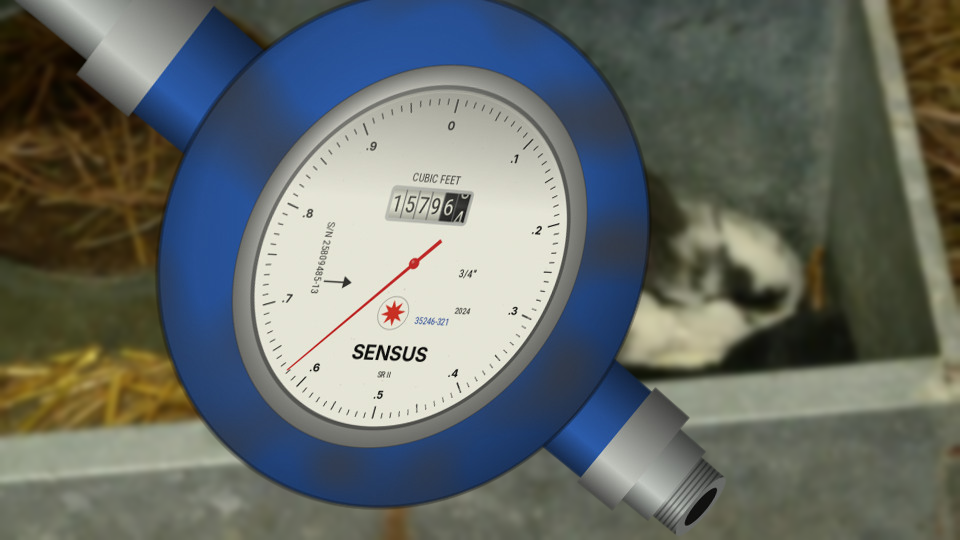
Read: 157963.62ft³
